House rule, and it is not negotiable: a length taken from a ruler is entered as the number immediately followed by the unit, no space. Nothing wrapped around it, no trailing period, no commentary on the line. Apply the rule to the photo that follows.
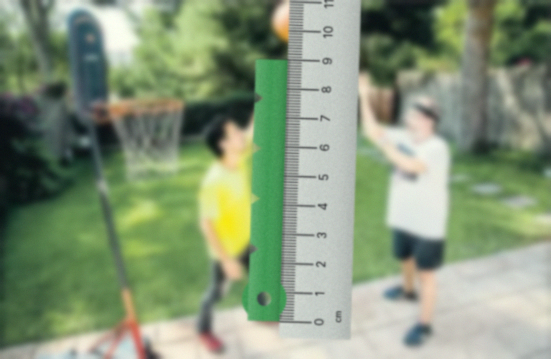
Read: 9cm
